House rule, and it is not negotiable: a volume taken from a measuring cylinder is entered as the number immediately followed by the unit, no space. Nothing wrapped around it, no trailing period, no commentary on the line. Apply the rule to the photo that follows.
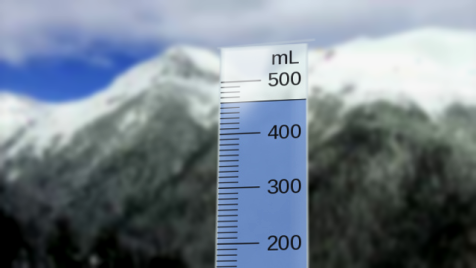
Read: 460mL
